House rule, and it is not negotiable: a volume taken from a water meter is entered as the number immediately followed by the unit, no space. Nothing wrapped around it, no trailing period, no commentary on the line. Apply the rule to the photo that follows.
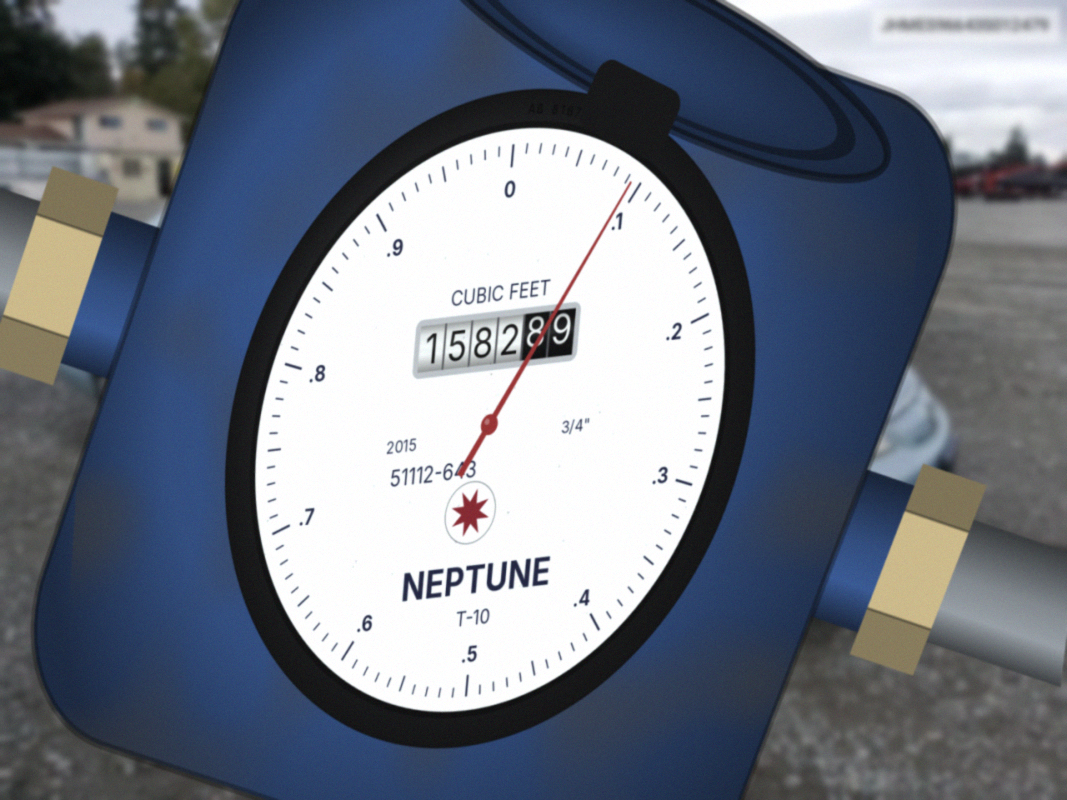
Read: 158289.09ft³
